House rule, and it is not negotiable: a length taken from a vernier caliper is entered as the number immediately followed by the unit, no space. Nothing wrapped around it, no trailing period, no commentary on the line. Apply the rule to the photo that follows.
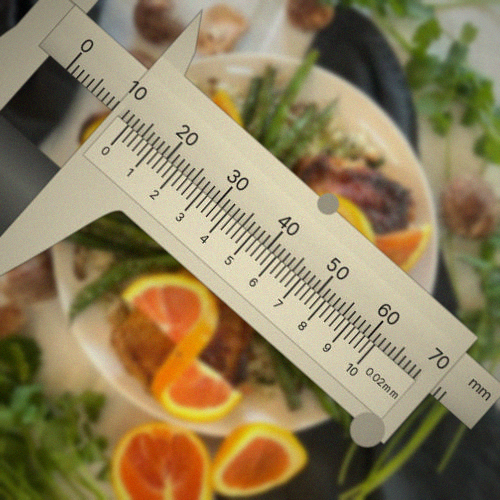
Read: 12.4mm
